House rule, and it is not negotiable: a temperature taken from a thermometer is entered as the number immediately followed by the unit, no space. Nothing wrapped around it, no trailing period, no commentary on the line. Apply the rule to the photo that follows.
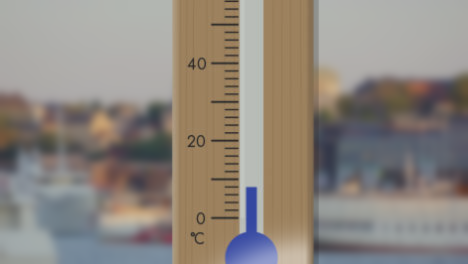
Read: 8°C
